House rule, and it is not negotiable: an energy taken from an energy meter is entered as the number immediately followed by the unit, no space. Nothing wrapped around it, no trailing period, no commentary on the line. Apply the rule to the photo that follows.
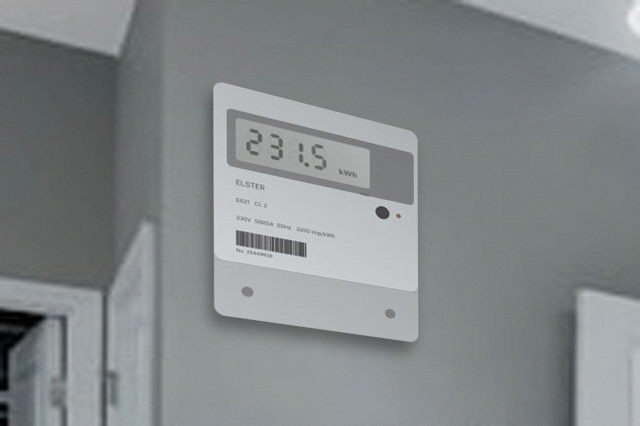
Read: 231.5kWh
